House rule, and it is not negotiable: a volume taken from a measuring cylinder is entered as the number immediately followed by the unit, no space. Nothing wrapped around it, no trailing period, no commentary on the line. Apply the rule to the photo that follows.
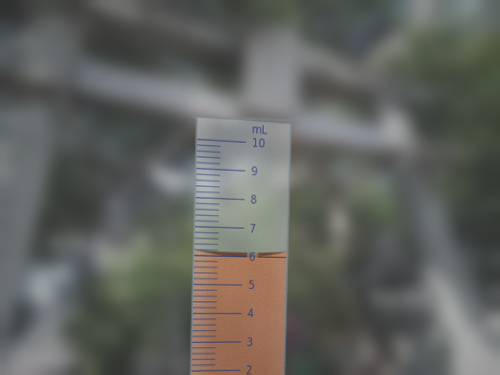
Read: 6mL
